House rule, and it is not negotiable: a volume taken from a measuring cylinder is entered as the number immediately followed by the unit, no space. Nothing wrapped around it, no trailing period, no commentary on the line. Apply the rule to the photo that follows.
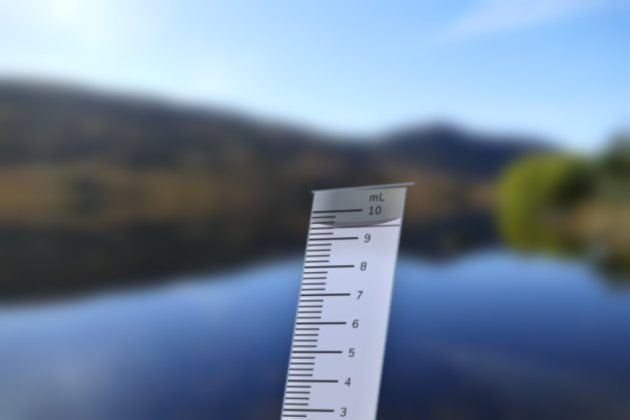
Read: 9.4mL
